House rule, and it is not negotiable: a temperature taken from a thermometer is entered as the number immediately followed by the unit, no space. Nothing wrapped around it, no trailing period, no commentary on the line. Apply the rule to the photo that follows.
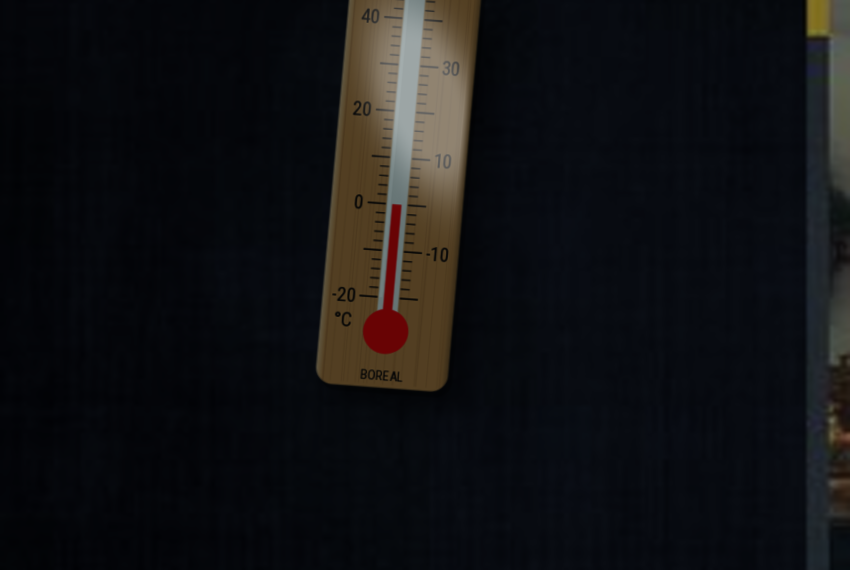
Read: 0°C
